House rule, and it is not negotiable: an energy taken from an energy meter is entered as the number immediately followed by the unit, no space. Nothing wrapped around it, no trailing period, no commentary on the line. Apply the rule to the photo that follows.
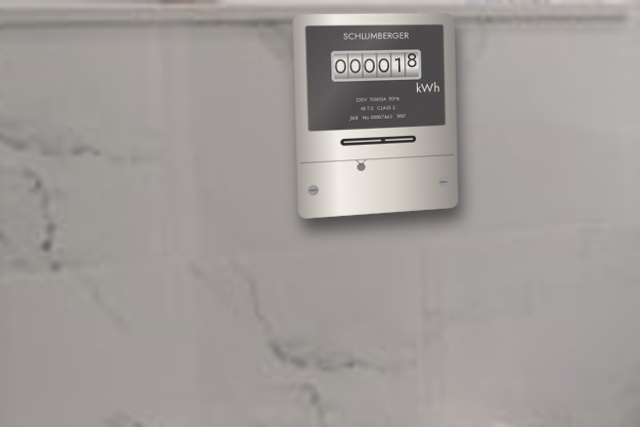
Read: 18kWh
